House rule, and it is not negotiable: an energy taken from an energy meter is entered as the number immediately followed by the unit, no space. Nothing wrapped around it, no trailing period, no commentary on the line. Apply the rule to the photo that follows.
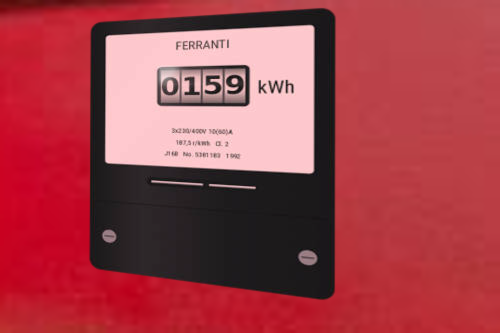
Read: 159kWh
